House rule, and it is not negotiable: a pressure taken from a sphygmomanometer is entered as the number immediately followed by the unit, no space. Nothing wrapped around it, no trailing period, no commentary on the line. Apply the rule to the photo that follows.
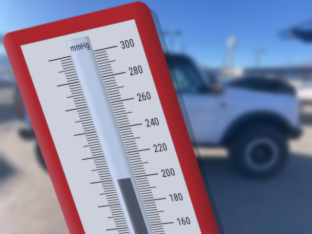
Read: 200mmHg
